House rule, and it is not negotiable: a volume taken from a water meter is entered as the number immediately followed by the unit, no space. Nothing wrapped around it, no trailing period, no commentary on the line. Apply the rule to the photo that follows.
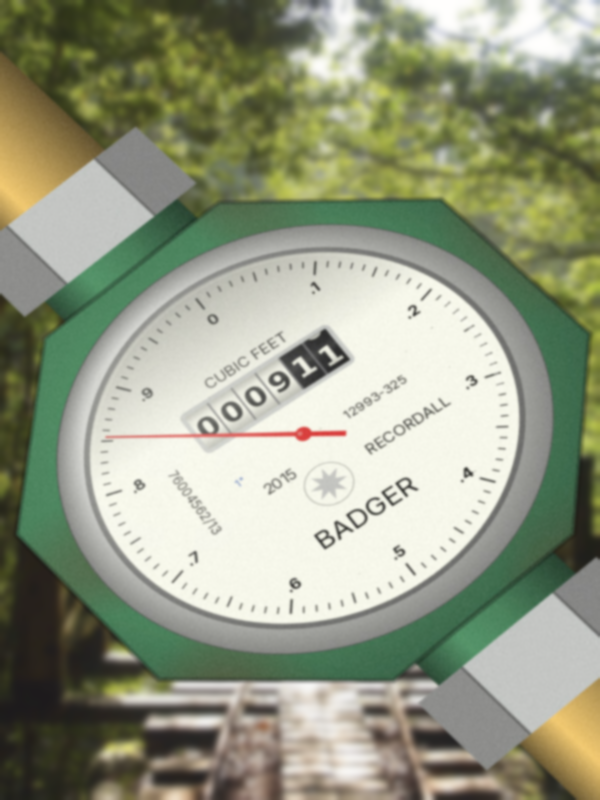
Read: 910.85ft³
